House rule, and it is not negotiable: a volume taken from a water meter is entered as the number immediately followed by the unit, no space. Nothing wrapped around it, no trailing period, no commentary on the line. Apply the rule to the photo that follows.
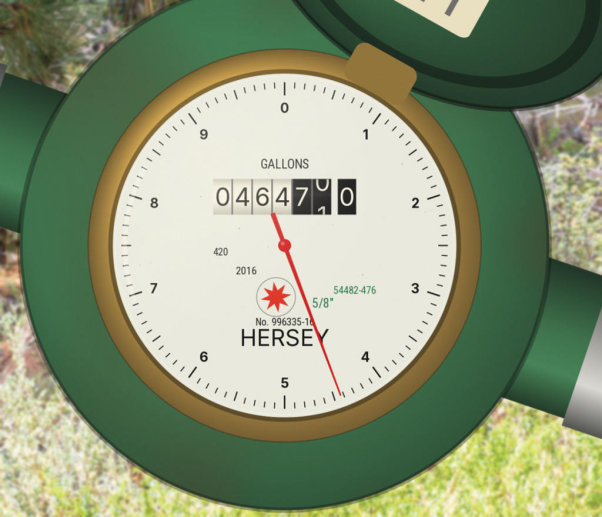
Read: 464704.4gal
